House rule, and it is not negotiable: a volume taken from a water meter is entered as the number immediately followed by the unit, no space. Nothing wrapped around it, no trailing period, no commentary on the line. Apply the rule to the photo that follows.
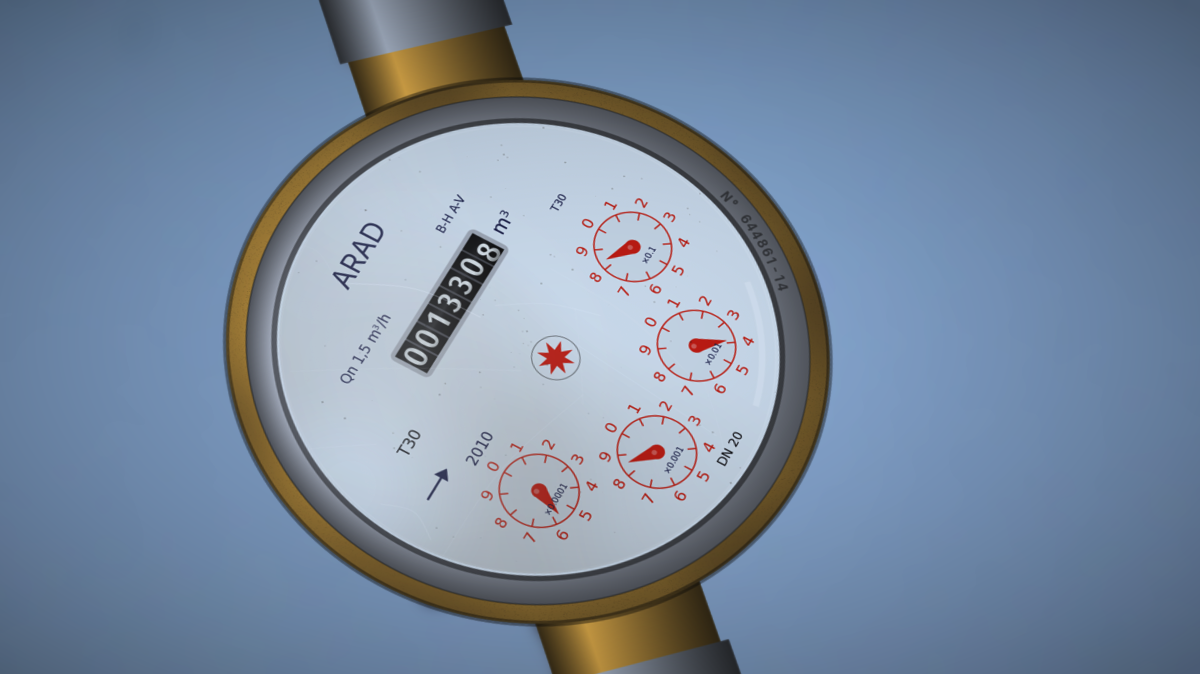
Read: 13307.8385m³
